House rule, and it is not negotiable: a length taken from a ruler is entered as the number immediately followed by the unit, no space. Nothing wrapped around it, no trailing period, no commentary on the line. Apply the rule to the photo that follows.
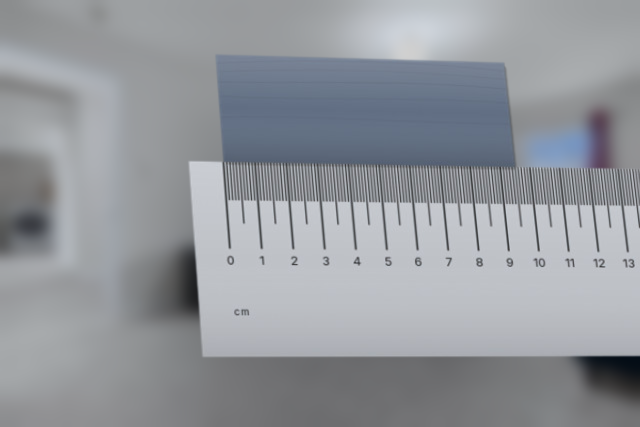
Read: 9.5cm
